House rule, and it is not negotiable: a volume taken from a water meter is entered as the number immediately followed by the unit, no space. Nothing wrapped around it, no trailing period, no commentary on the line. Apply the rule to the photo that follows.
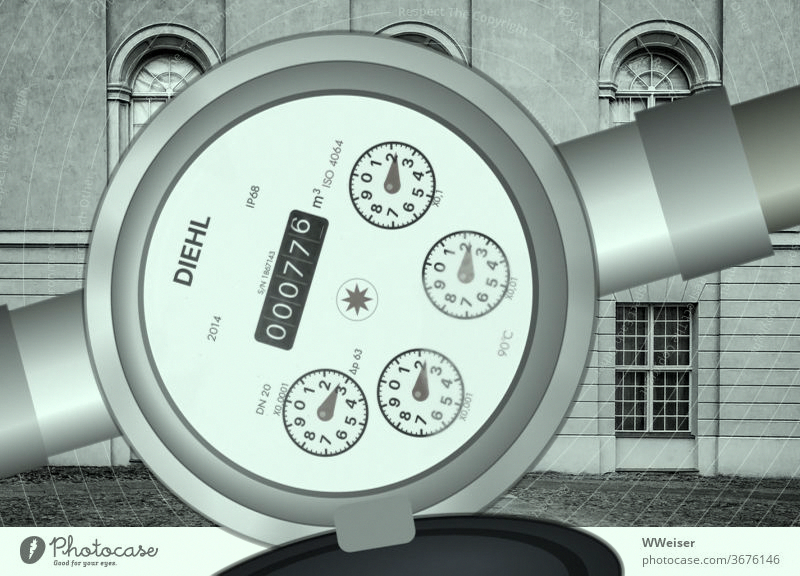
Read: 776.2222m³
